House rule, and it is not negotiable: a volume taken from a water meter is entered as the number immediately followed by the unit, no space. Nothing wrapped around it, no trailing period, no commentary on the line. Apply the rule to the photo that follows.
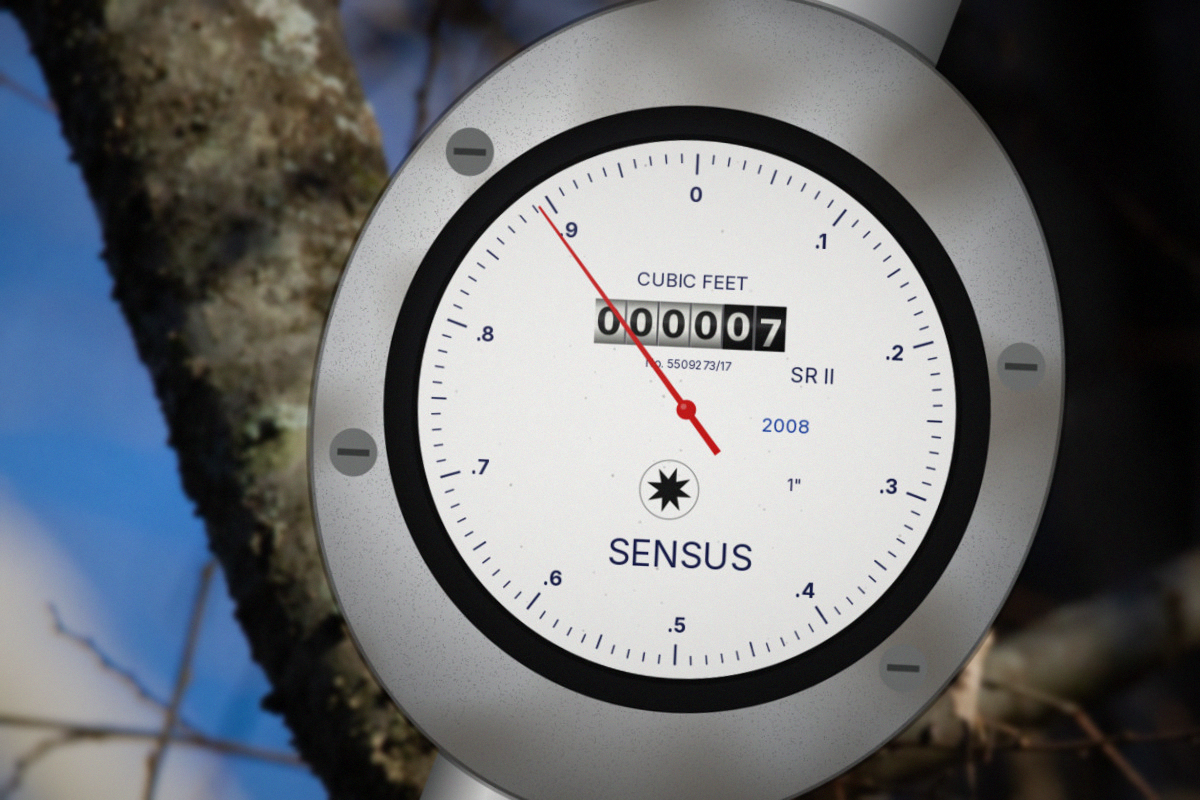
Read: 6.89ft³
